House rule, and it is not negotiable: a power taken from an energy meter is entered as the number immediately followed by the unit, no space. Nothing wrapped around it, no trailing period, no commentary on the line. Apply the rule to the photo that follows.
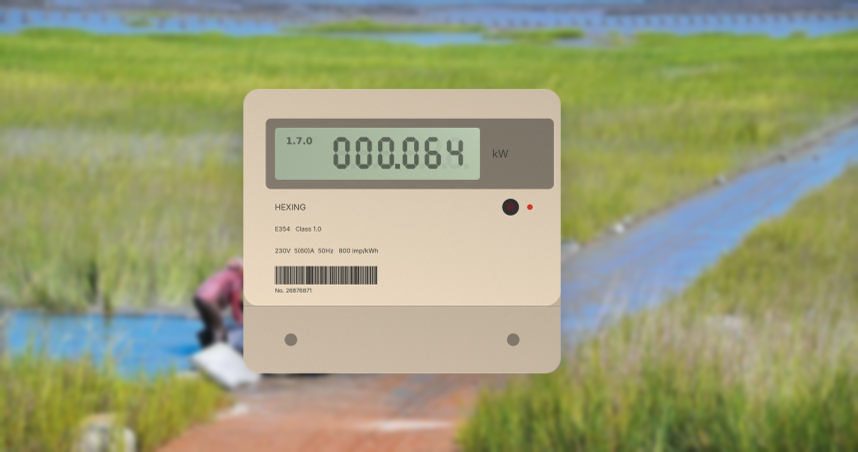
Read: 0.064kW
